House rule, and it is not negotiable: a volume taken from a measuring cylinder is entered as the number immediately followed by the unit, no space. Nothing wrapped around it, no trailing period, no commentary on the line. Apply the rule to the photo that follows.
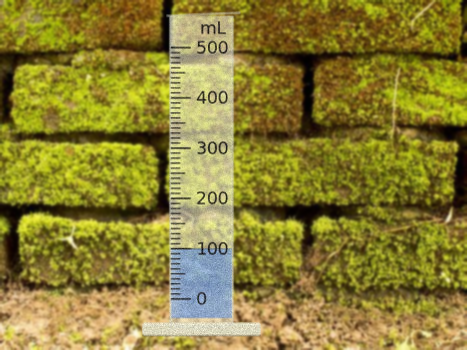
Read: 100mL
